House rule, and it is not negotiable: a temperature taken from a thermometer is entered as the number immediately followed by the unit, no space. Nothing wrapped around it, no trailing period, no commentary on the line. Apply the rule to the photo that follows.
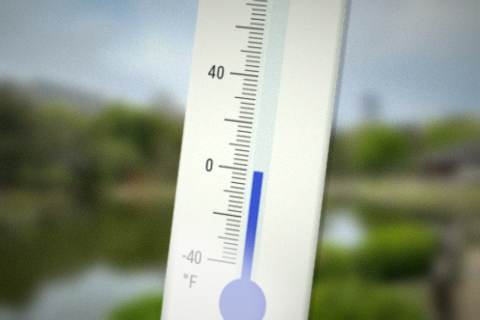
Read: 0°F
